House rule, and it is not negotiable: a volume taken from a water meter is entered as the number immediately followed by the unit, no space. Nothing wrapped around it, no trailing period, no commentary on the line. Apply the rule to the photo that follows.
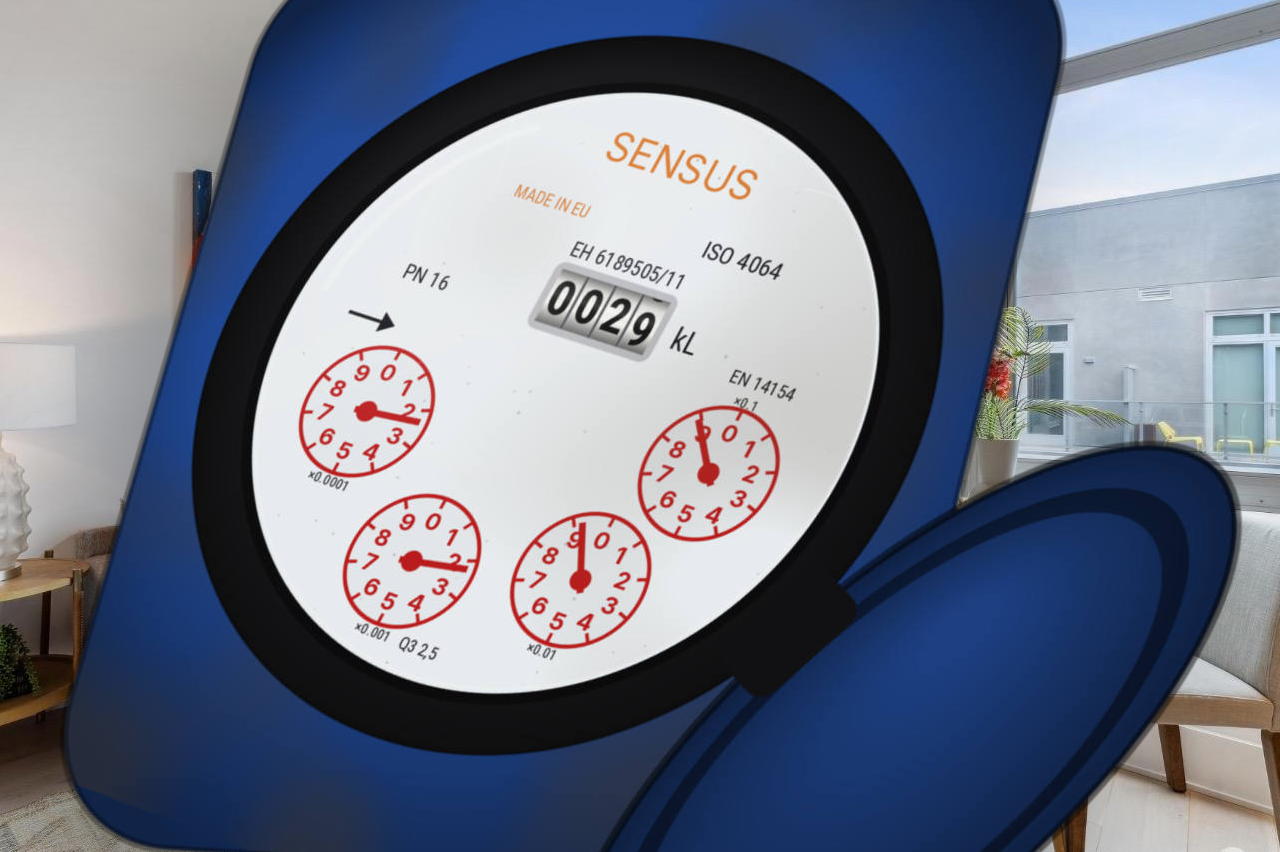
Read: 28.8922kL
